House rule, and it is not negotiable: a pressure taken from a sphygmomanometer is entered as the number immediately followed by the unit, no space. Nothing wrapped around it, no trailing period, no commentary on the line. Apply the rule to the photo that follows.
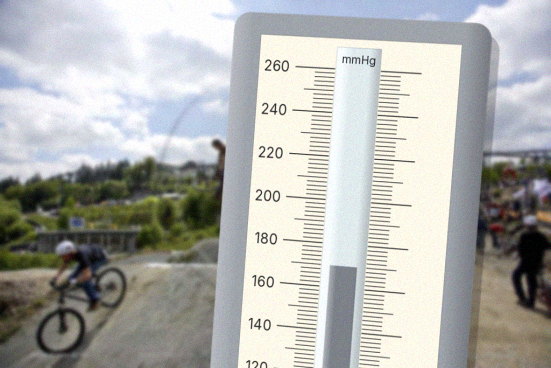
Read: 170mmHg
